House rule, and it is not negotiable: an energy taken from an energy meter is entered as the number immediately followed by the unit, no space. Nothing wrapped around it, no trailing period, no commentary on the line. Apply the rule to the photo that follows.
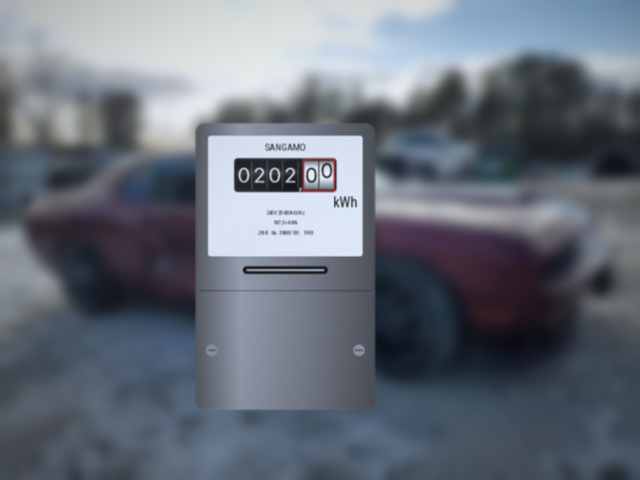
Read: 202.00kWh
